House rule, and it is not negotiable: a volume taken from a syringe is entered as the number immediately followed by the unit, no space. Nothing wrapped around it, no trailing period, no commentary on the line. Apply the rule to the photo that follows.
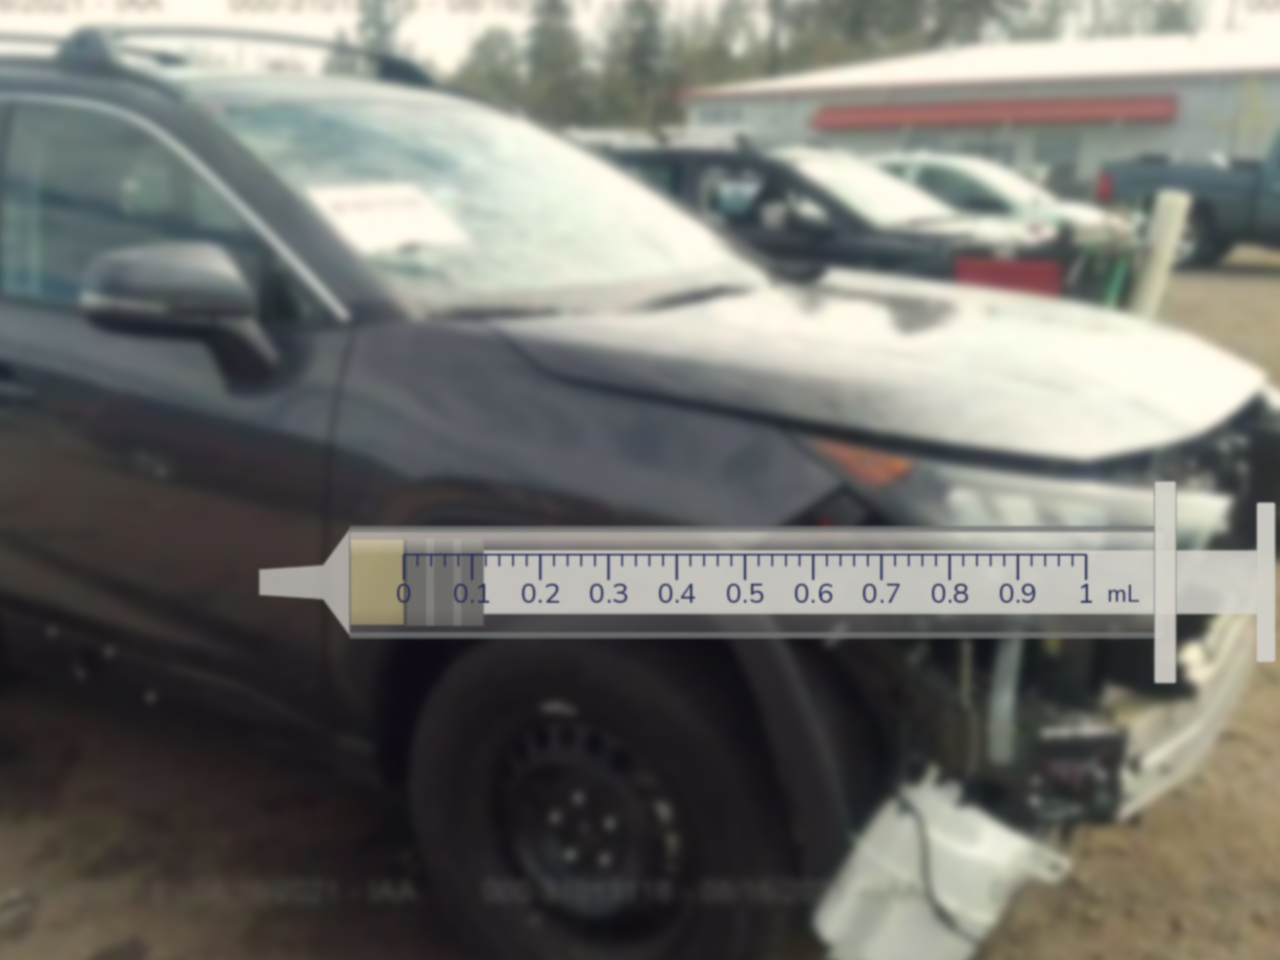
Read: 0mL
